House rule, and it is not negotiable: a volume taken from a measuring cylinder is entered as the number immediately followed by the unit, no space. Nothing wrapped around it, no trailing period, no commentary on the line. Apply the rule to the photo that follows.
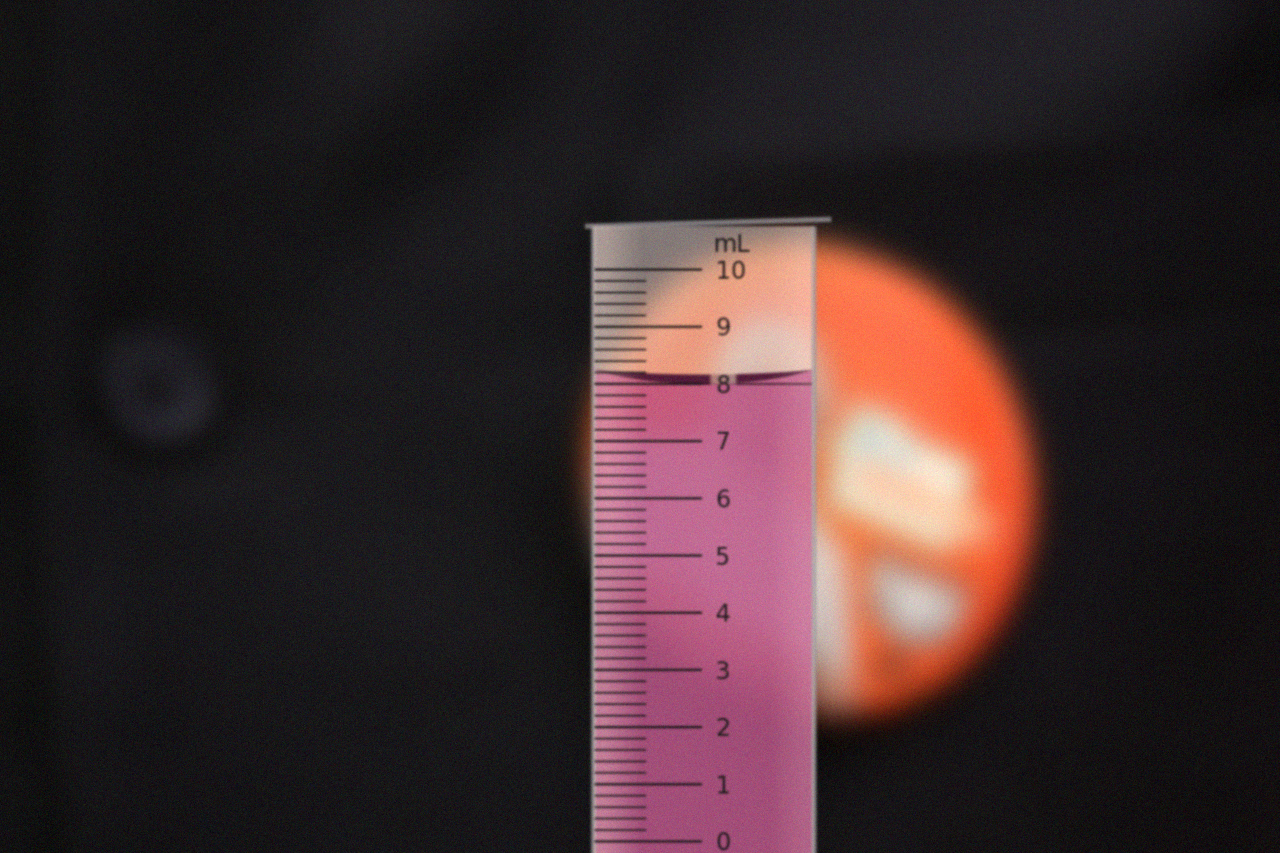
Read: 8mL
